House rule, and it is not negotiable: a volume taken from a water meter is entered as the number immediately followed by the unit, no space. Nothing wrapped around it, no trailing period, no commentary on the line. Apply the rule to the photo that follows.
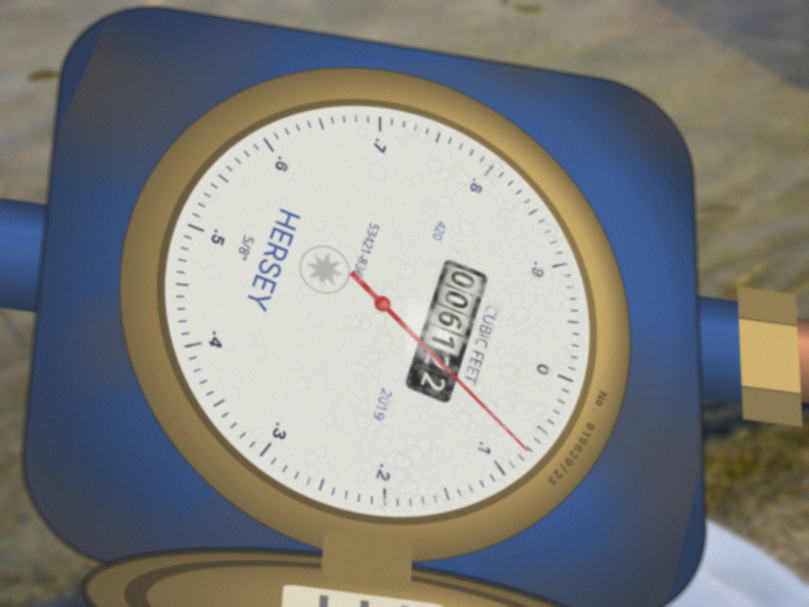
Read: 6122.07ft³
